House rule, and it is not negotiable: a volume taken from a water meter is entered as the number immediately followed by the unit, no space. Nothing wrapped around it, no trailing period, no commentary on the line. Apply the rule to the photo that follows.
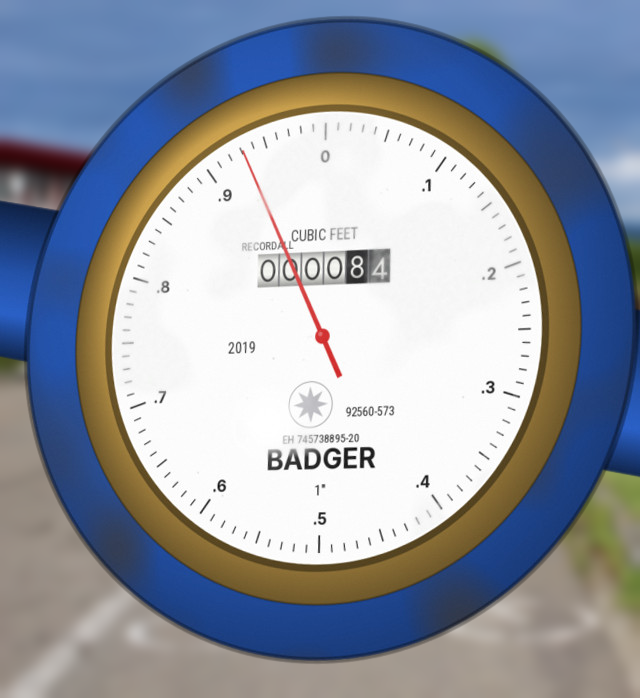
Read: 83.93ft³
